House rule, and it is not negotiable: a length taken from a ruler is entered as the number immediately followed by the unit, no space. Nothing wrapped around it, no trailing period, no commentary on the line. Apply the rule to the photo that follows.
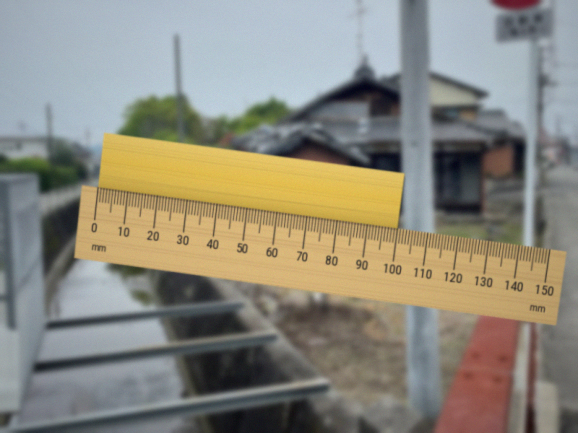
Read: 100mm
